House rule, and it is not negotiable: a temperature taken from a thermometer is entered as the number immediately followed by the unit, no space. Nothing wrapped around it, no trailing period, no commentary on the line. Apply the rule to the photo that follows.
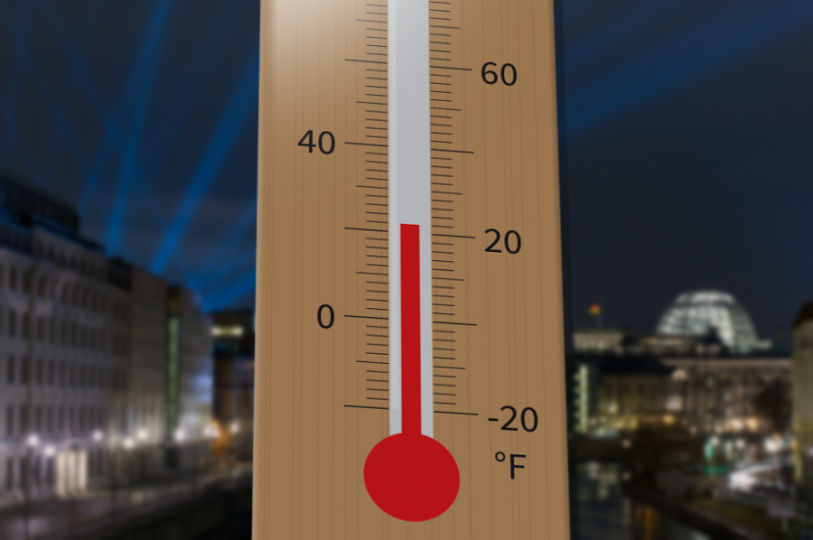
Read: 22°F
